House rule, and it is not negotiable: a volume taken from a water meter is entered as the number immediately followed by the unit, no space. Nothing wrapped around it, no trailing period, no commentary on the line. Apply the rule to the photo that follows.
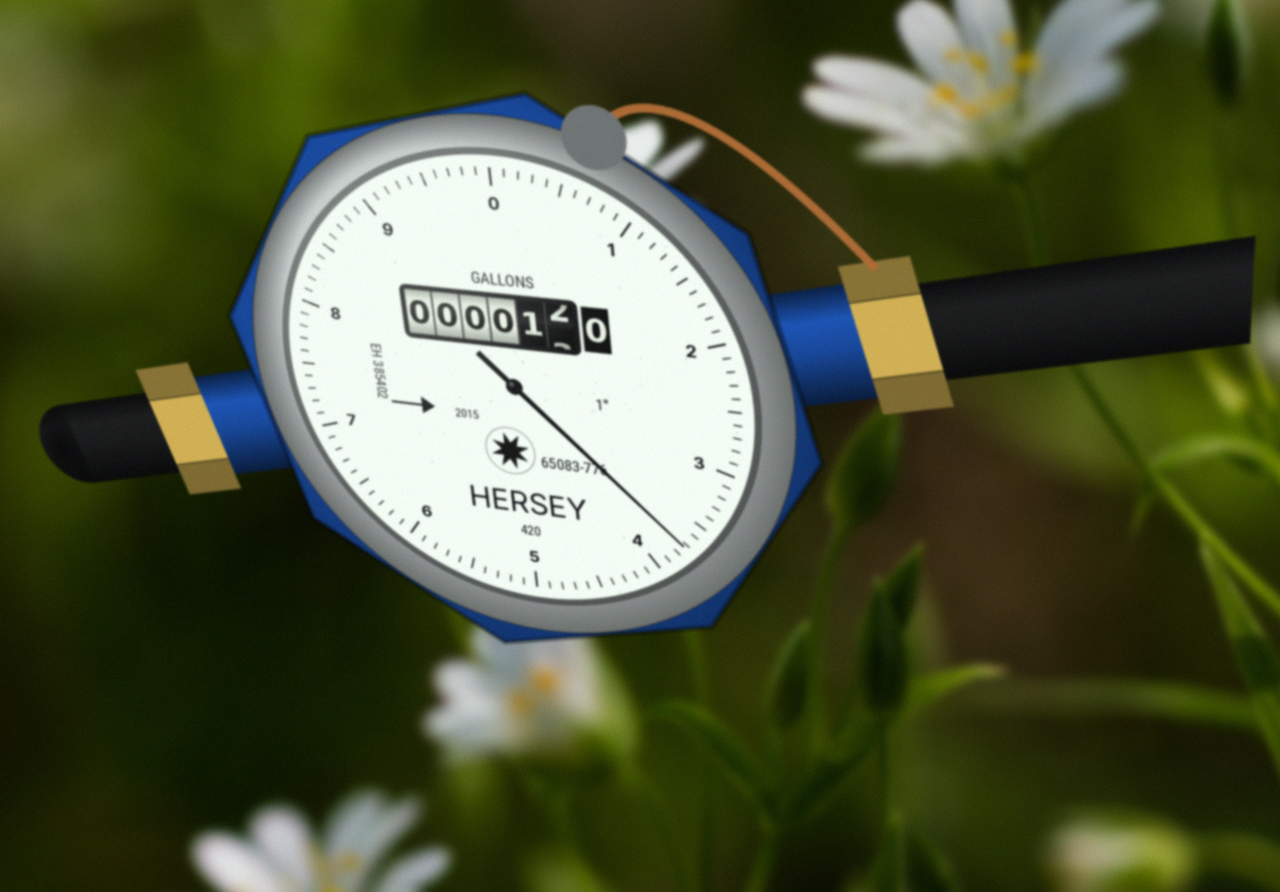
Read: 123.7gal
